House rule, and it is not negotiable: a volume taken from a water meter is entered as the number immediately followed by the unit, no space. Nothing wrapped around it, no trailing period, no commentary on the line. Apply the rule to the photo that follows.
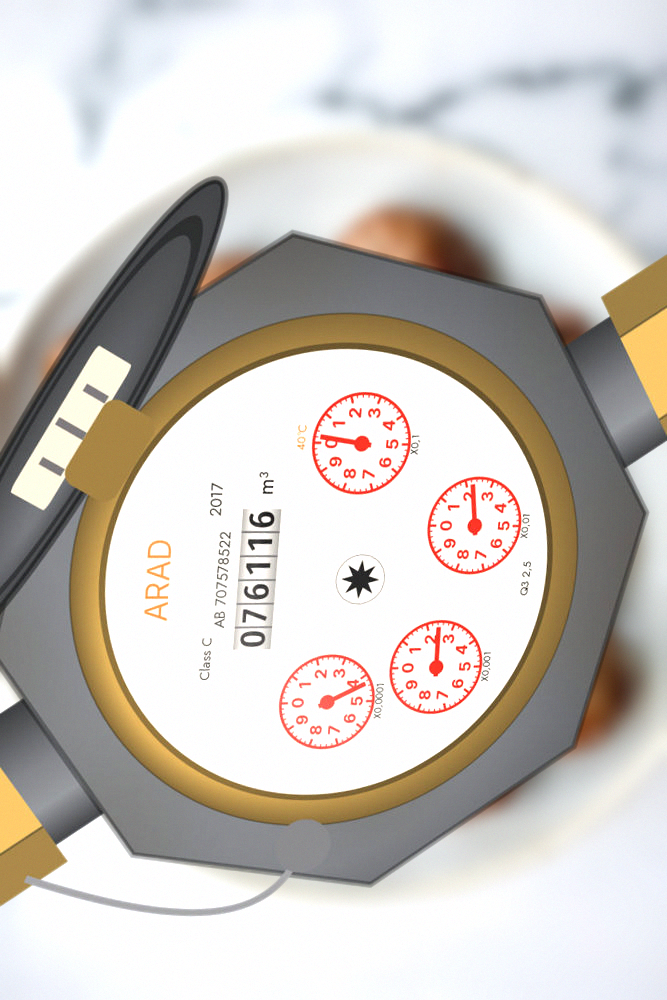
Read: 76116.0224m³
